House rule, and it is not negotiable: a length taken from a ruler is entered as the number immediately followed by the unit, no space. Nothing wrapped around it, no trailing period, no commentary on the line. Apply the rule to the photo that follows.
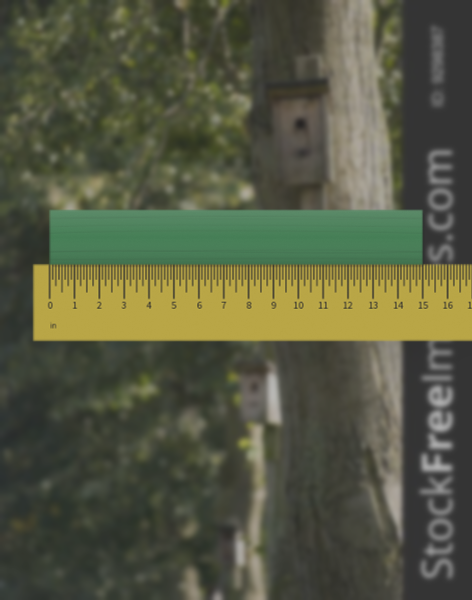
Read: 15in
